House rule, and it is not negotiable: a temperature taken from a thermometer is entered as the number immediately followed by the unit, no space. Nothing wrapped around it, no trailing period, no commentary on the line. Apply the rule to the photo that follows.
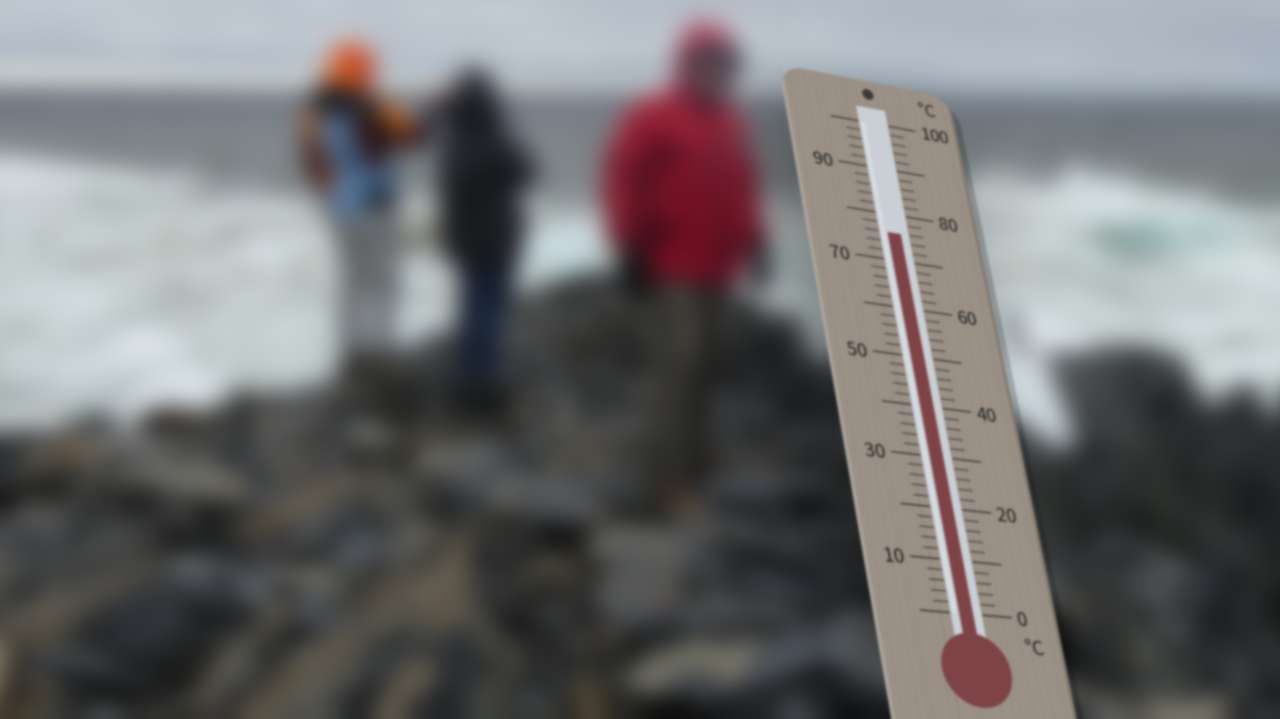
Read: 76°C
